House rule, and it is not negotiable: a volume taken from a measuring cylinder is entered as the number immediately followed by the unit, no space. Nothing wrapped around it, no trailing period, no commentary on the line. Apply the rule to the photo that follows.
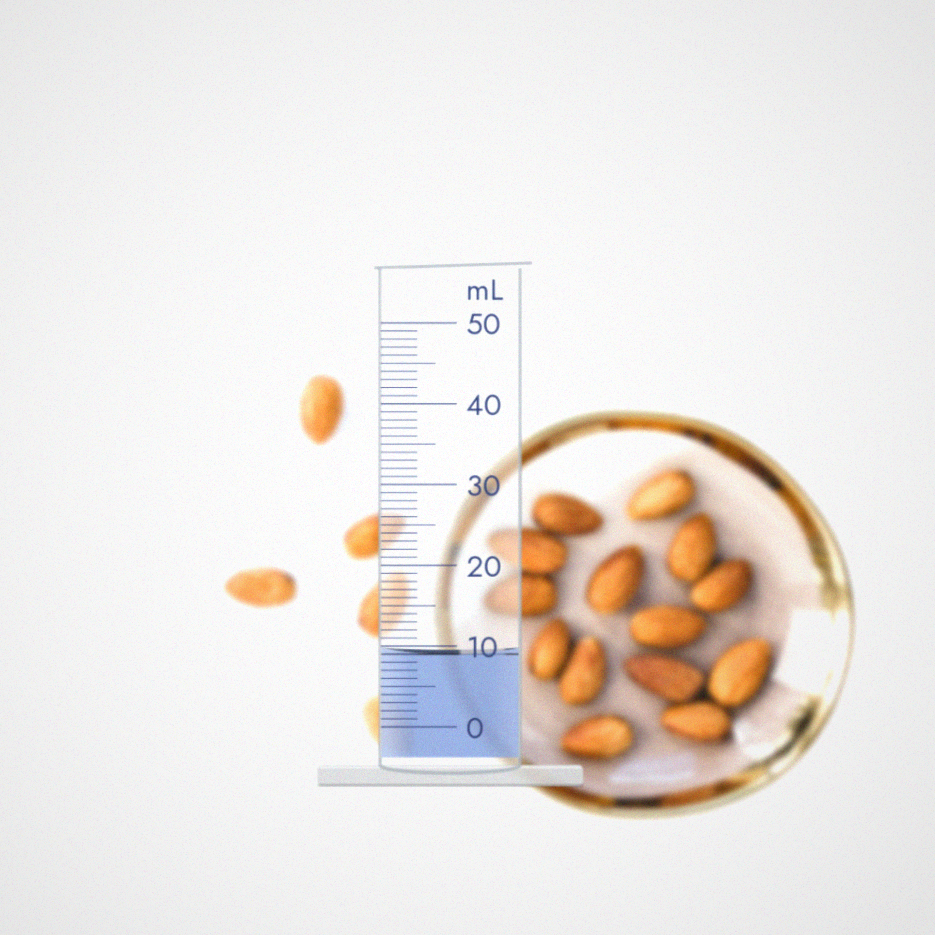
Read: 9mL
